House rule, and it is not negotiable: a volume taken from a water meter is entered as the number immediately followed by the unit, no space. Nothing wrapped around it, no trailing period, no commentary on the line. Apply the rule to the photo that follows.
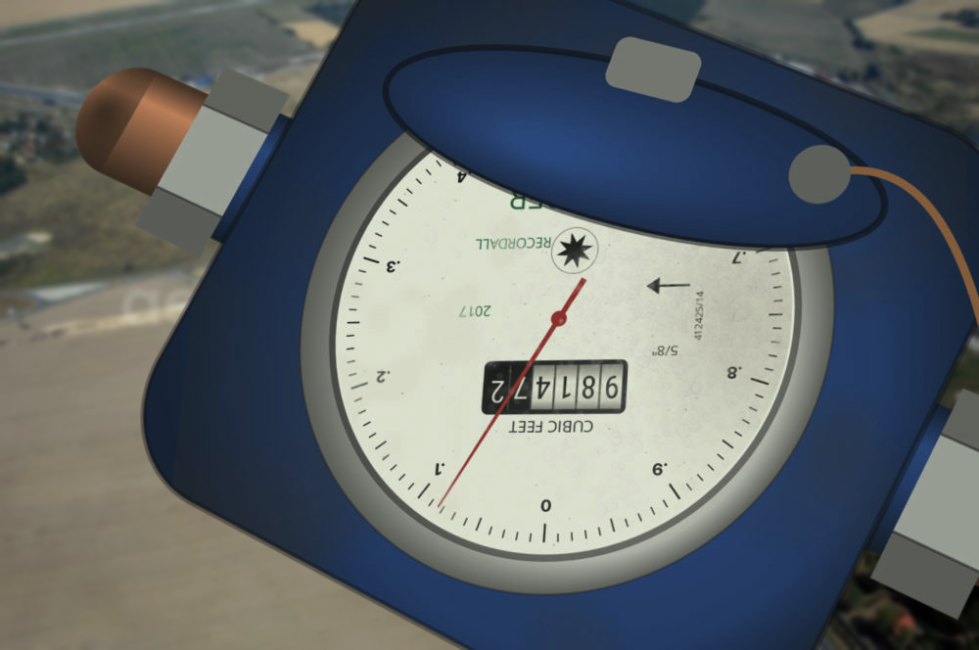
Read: 981472.08ft³
